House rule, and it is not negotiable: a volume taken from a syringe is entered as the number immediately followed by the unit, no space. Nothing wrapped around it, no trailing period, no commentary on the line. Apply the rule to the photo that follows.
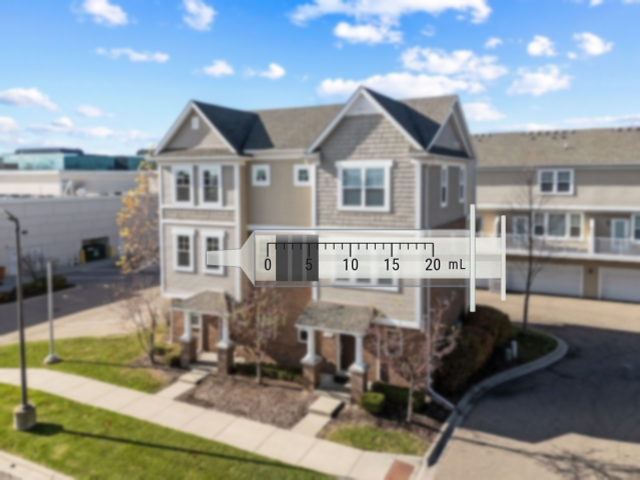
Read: 1mL
